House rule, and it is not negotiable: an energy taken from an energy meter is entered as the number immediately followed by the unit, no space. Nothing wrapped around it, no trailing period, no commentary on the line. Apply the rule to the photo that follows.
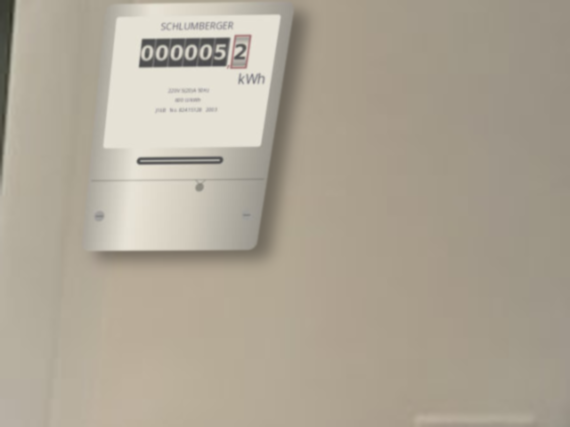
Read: 5.2kWh
